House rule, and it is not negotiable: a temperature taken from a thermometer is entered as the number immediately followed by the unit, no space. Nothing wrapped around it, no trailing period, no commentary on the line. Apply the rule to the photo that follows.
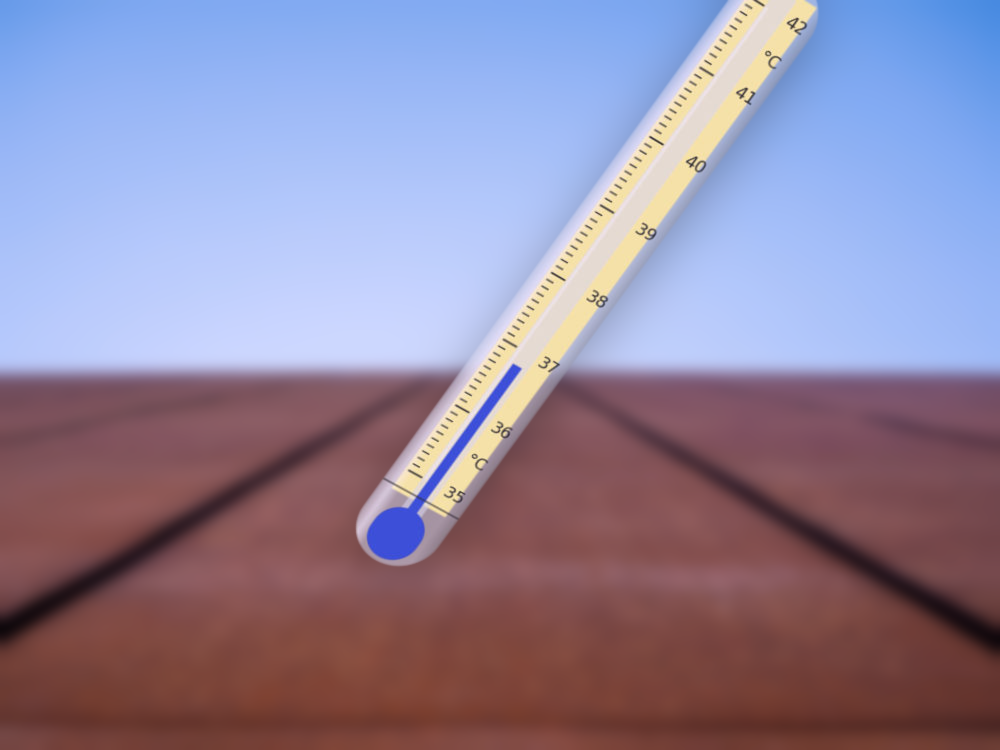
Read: 36.8°C
